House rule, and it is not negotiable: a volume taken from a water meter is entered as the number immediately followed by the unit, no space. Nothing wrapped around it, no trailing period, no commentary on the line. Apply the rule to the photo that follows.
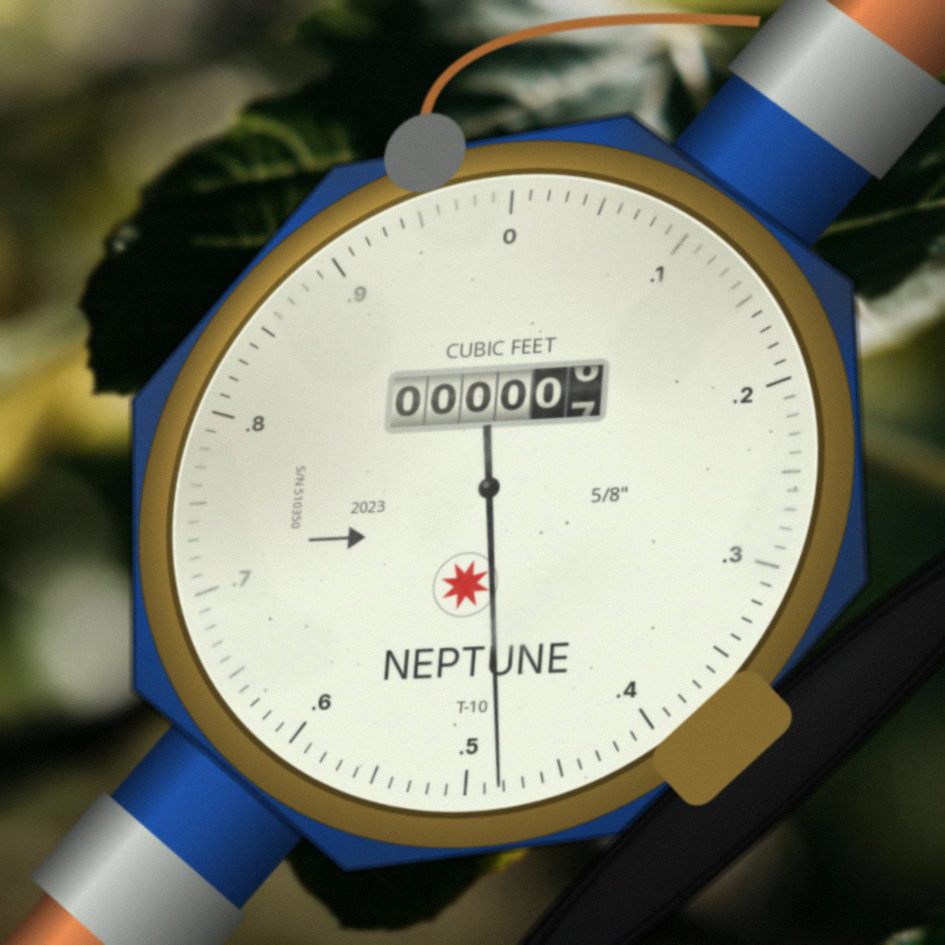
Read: 6.48ft³
